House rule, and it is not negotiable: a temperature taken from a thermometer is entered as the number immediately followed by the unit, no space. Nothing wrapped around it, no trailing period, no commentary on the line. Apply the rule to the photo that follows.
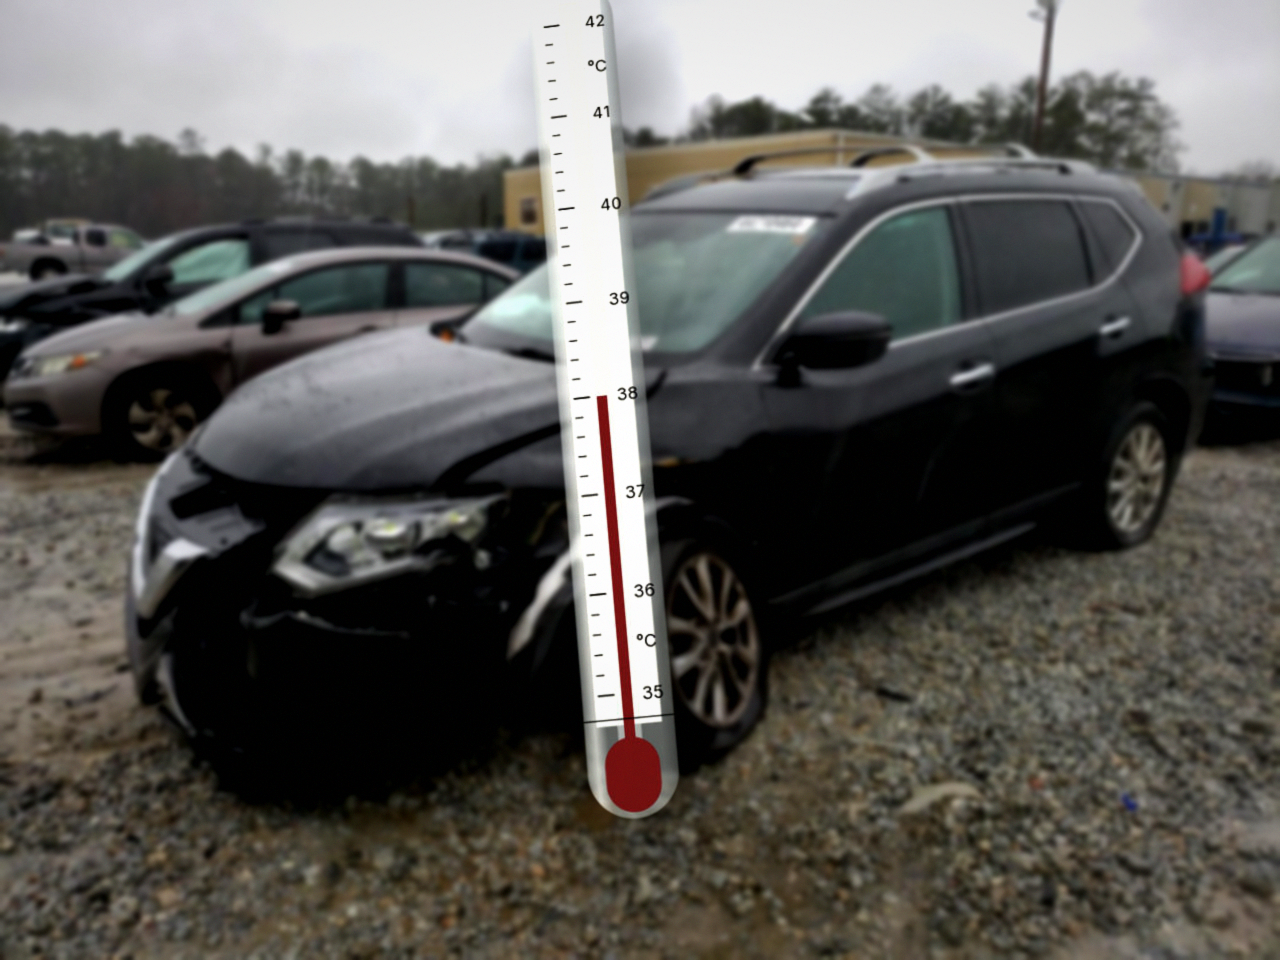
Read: 38°C
